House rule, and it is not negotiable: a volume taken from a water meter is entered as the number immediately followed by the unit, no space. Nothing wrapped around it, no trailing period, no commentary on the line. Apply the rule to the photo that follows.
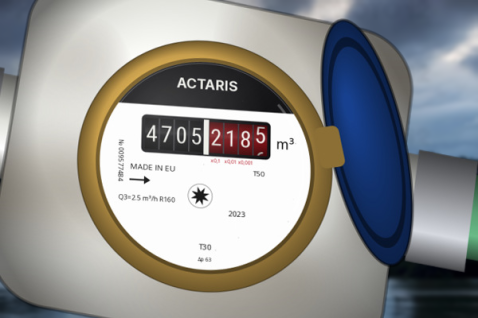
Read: 4705.2185m³
